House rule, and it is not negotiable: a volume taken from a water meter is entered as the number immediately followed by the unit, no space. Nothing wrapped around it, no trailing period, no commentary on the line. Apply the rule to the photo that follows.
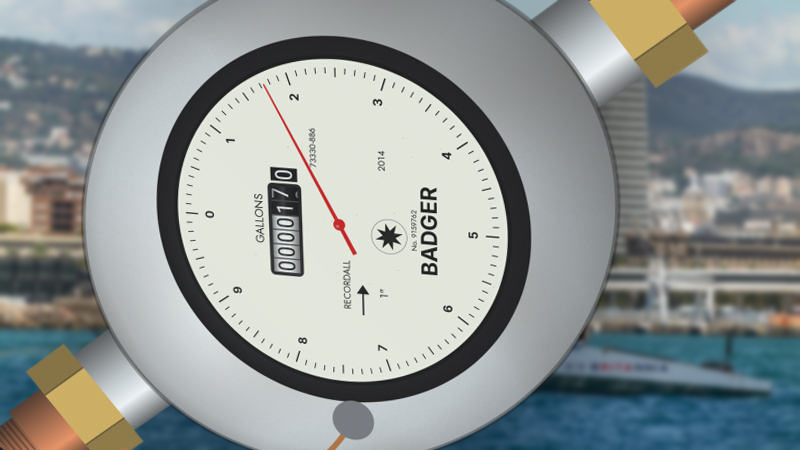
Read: 171.7gal
